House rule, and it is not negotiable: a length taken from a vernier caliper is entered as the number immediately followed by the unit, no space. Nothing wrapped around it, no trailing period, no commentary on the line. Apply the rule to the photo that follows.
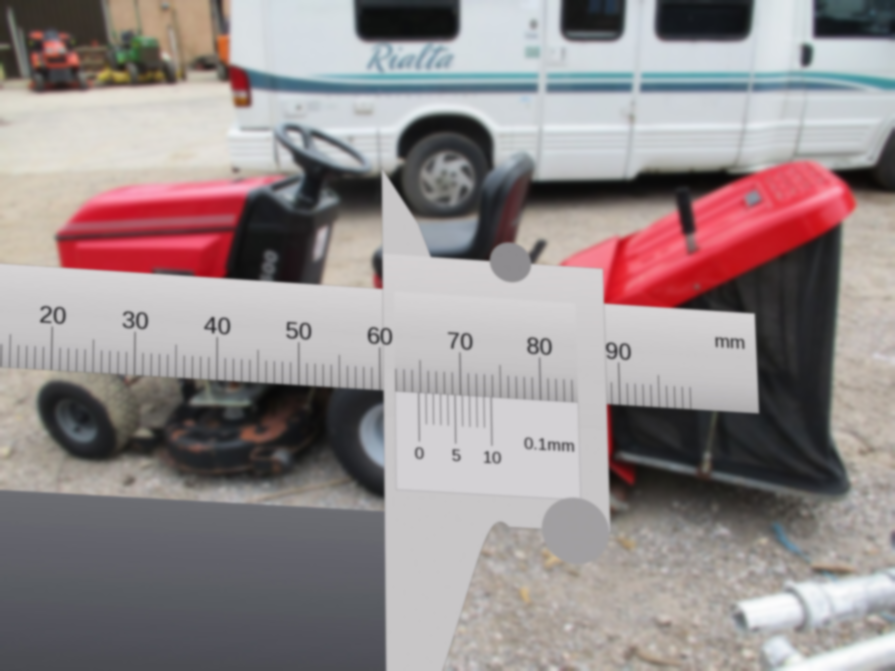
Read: 64.8mm
